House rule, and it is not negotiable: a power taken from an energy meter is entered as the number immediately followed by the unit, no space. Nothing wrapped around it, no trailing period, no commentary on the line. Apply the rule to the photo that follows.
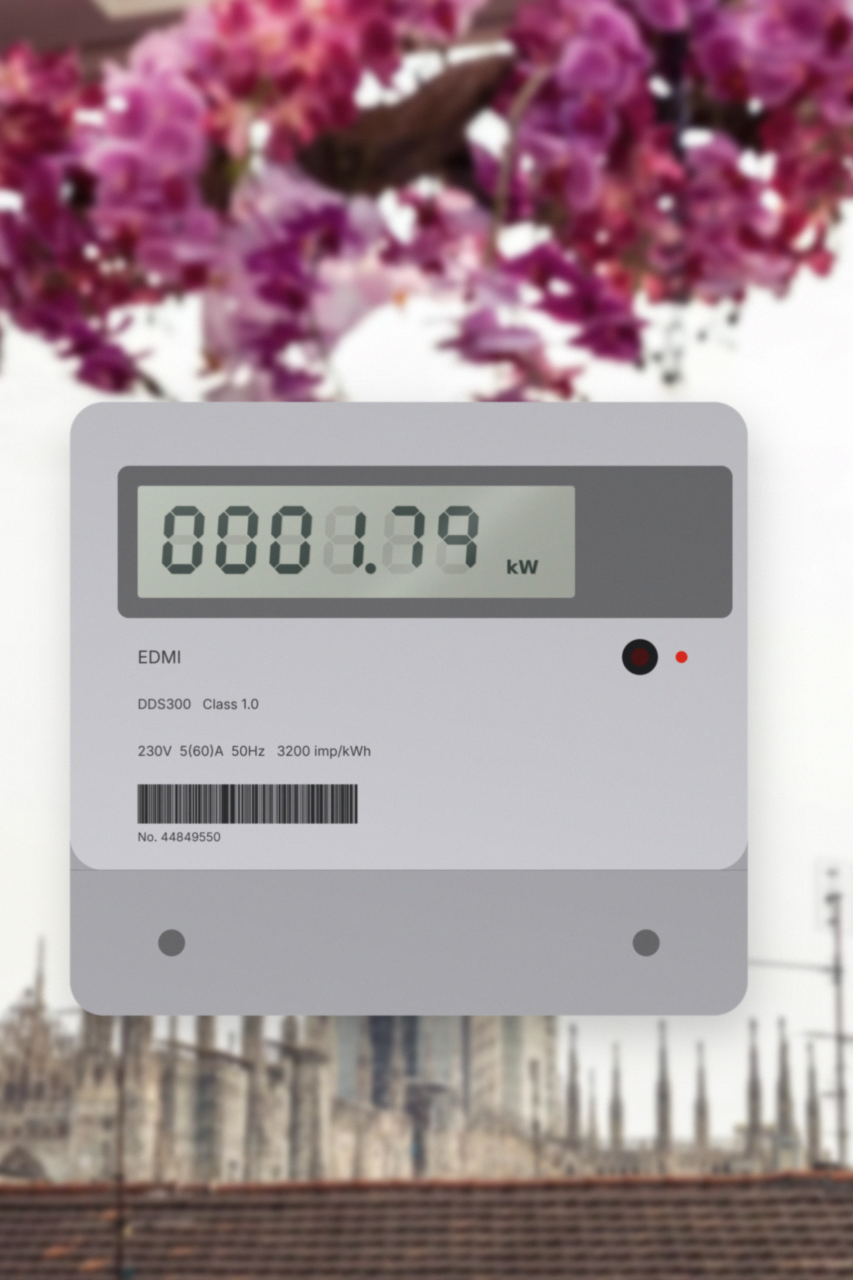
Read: 1.79kW
